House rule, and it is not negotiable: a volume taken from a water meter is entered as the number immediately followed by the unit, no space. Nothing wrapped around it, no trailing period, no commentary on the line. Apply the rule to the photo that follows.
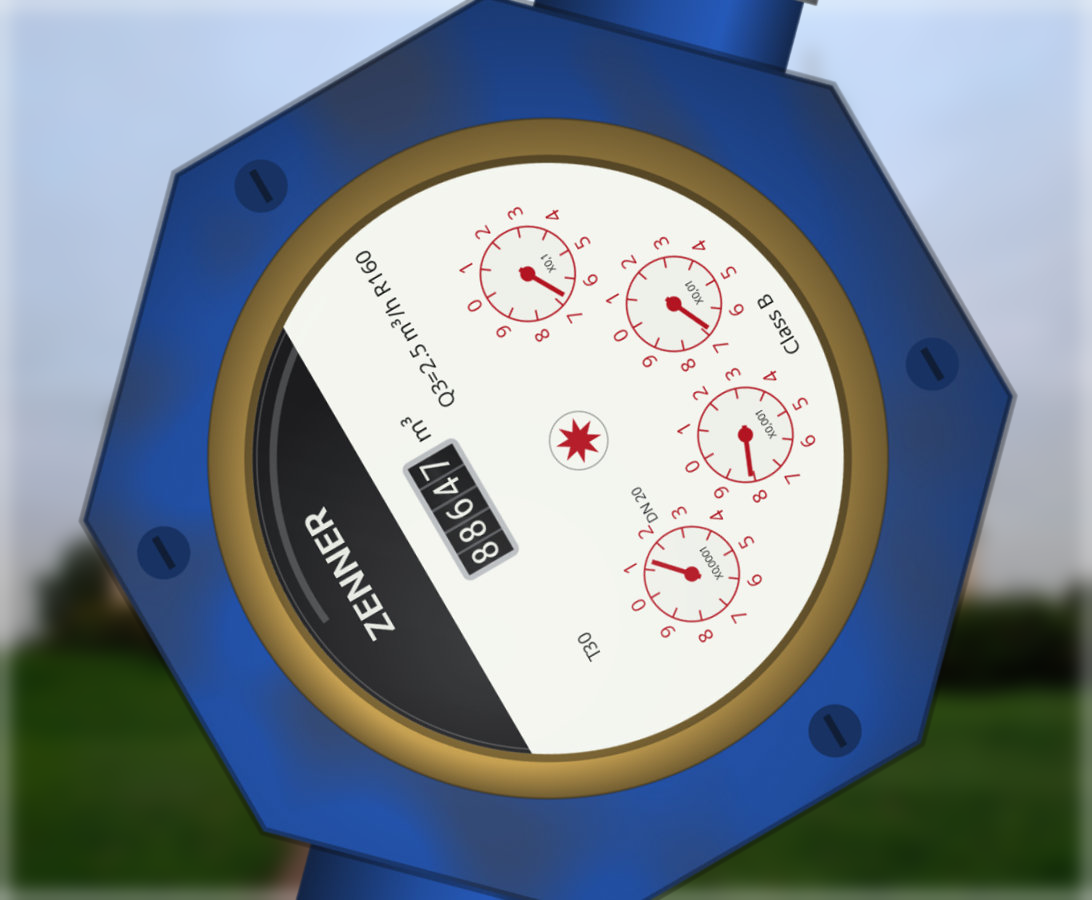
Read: 88647.6681m³
